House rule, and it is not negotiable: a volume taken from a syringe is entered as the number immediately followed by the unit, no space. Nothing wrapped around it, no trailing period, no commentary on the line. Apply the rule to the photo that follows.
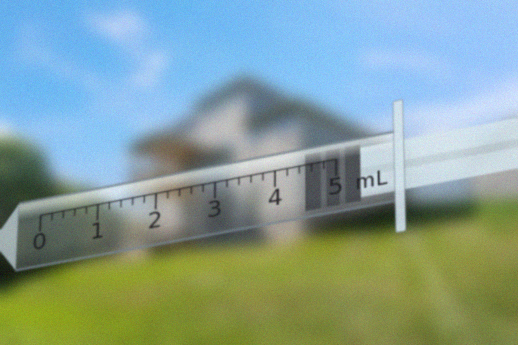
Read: 4.5mL
